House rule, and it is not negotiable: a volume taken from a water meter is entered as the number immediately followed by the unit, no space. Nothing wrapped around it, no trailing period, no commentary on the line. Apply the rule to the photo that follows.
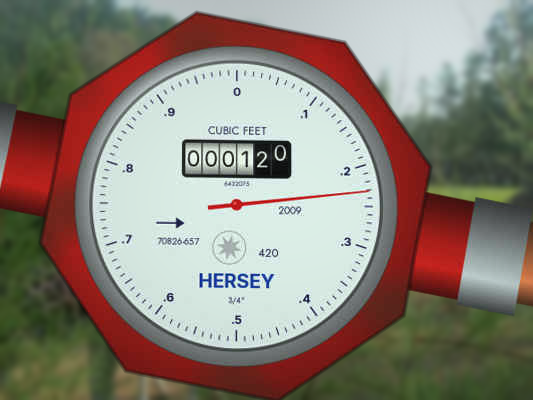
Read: 120.23ft³
